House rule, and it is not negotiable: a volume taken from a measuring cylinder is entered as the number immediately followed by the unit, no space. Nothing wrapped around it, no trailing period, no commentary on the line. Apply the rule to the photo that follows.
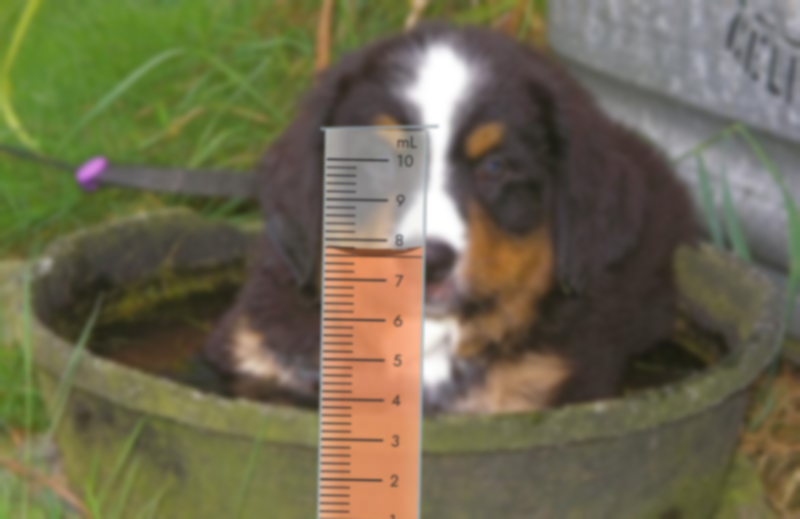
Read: 7.6mL
